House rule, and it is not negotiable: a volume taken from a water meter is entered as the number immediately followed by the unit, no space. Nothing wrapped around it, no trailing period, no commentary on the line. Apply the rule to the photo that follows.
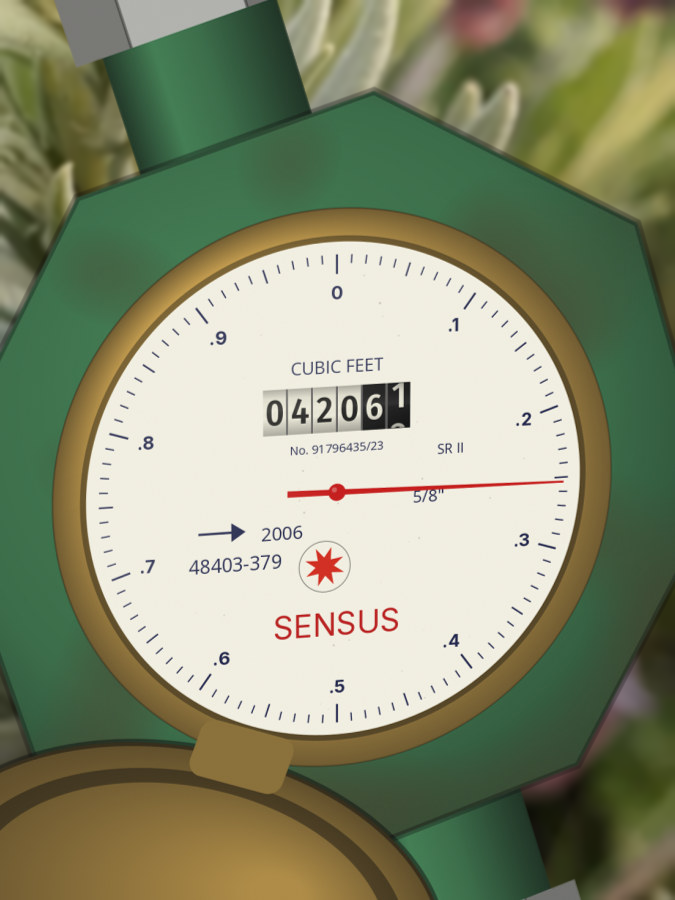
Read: 42061.25ft³
